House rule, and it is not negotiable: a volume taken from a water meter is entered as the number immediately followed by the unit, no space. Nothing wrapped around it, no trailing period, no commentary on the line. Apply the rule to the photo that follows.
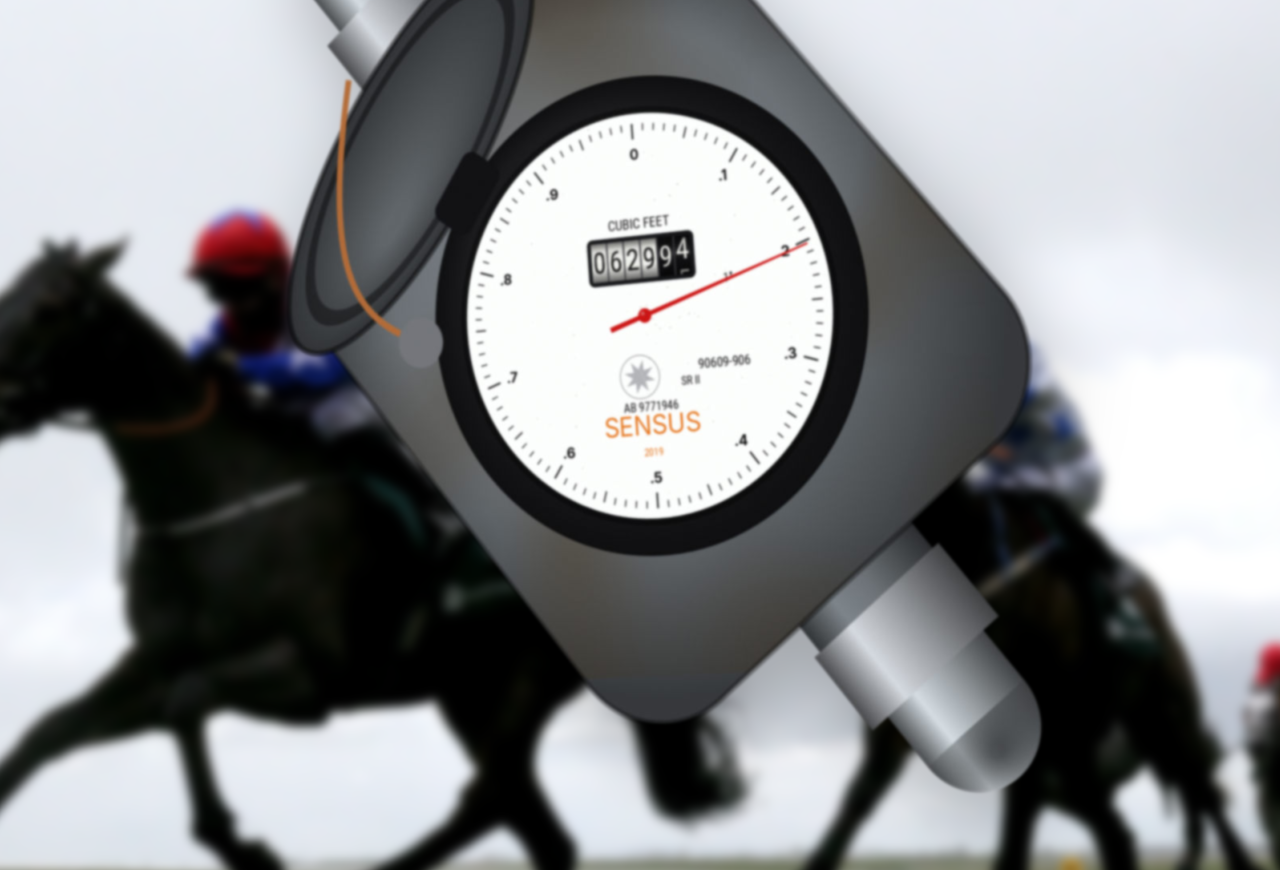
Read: 62994.20ft³
